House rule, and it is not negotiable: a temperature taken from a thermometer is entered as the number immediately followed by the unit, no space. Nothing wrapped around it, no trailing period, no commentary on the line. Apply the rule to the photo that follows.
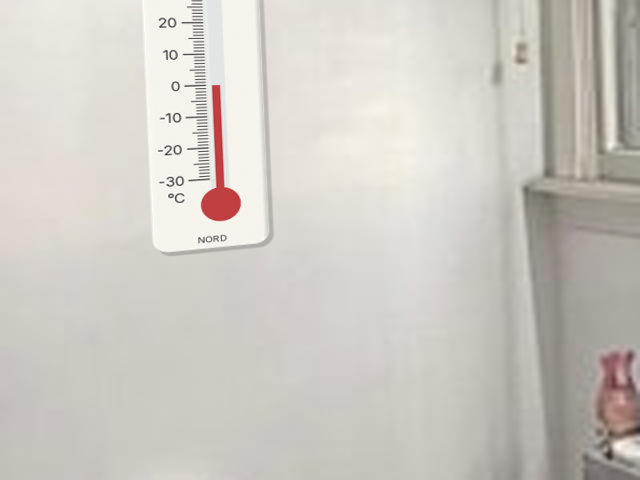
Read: 0°C
